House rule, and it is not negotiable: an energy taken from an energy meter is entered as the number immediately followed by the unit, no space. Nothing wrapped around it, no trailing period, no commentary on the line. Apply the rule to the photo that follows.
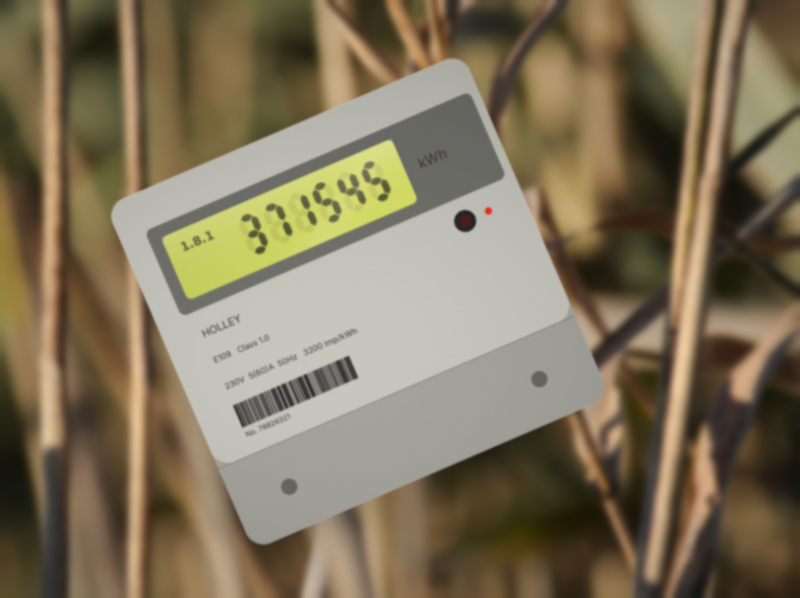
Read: 371545kWh
